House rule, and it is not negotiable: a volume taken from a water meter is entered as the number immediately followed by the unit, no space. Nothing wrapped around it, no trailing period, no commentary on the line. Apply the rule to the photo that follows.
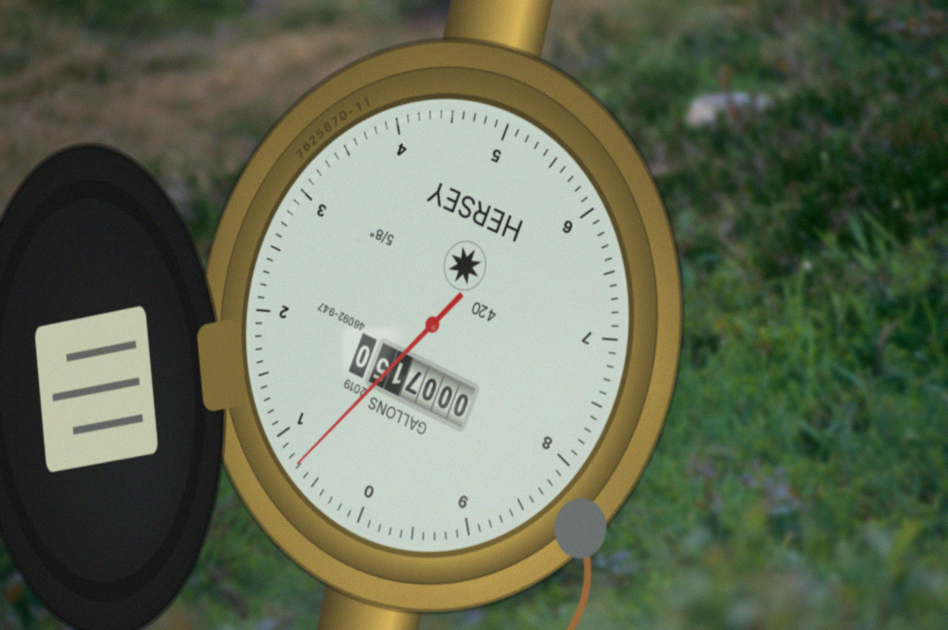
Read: 7150.7gal
